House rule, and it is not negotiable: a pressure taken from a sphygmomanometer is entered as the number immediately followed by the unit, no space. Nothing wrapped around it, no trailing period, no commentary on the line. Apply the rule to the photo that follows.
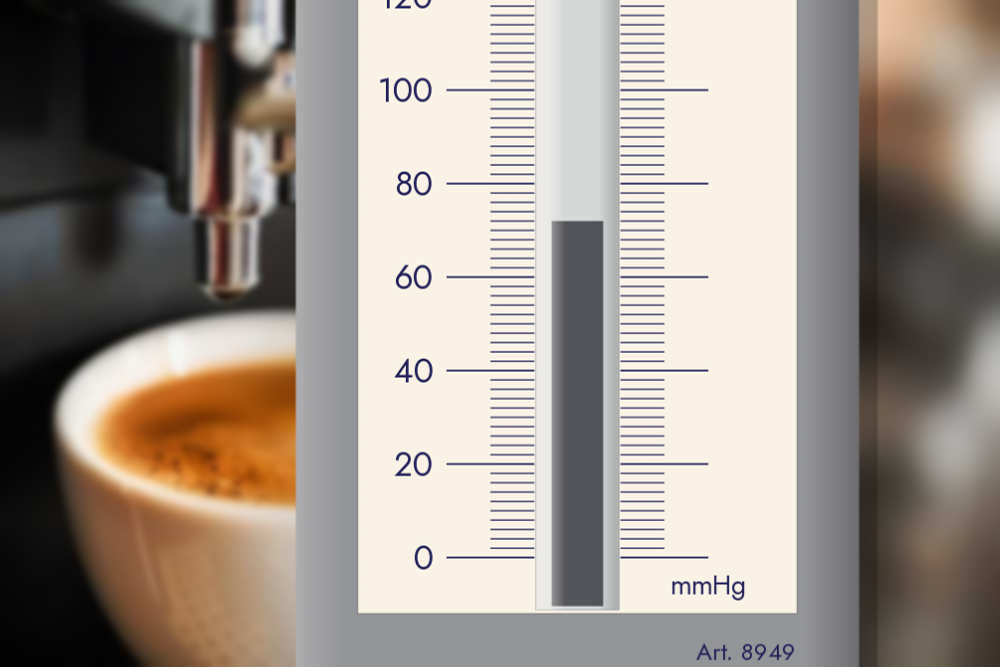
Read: 72mmHg
